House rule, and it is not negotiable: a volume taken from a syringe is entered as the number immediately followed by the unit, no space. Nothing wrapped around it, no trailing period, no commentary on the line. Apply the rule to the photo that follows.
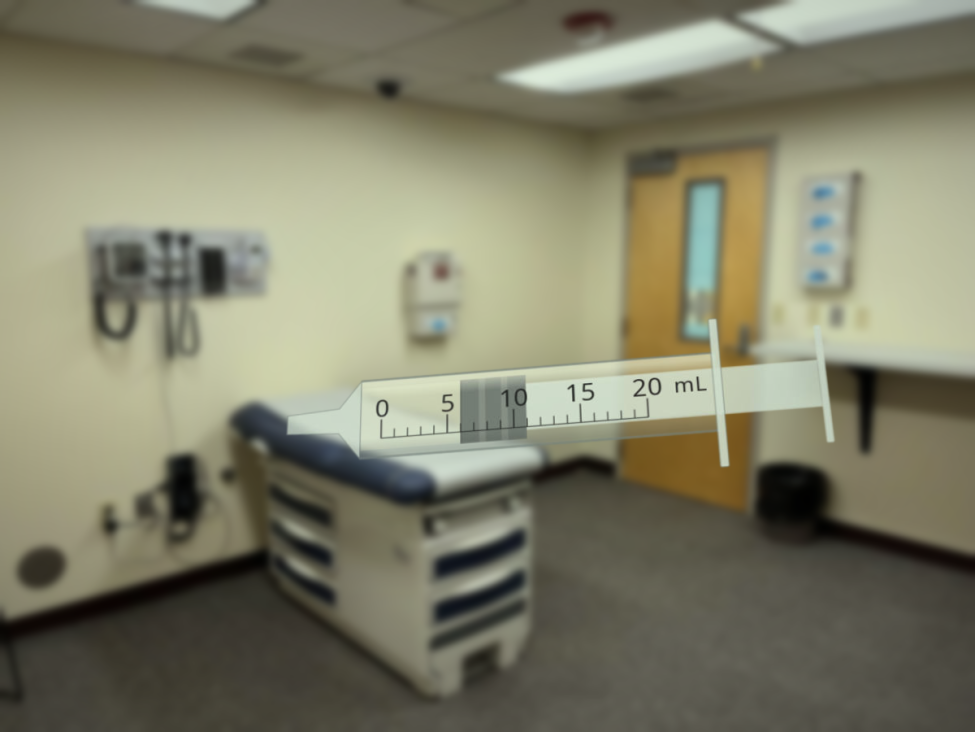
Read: 6mL
